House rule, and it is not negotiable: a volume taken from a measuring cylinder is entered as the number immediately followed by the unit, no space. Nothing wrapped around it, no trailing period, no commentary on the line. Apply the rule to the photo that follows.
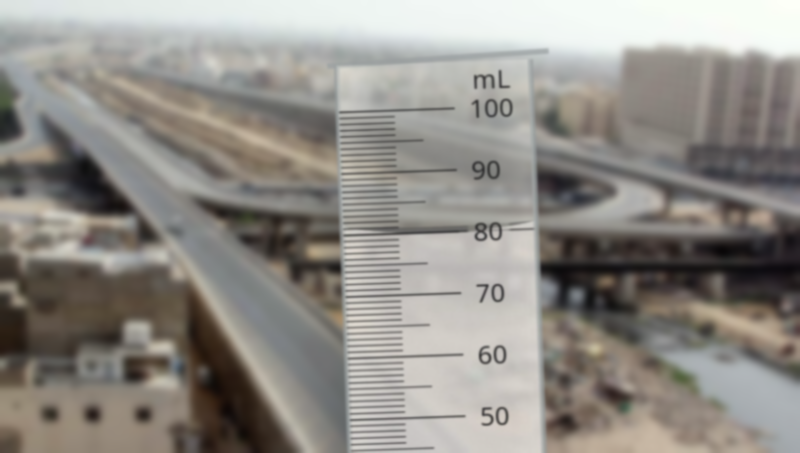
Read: 80mL
